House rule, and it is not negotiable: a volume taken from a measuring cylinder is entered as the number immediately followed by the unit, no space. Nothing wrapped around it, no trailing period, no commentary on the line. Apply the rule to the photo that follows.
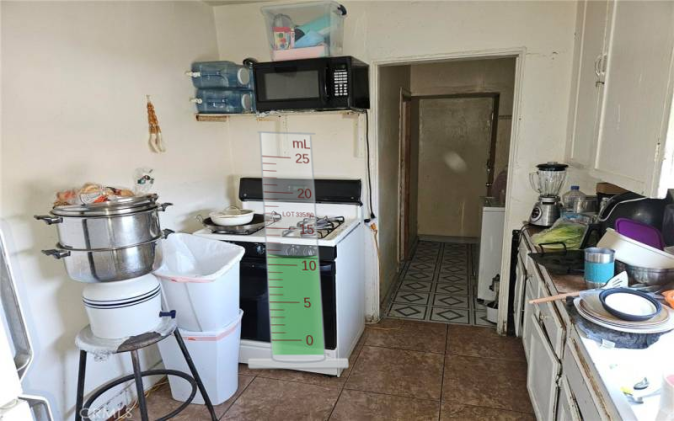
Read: 11mL
